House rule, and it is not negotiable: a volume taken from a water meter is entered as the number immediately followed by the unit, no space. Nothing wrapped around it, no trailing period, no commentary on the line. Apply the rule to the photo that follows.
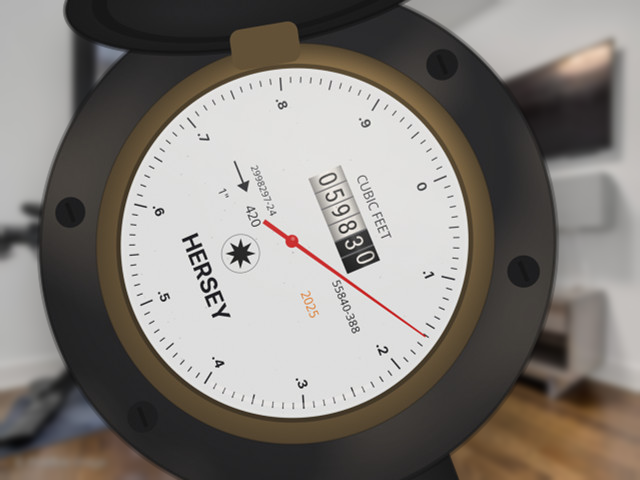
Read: 59830.16ft³
